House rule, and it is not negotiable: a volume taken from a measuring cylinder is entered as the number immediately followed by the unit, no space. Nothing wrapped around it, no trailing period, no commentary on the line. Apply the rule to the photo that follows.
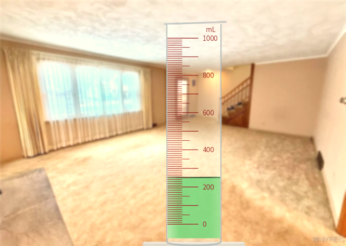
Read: 250mL
